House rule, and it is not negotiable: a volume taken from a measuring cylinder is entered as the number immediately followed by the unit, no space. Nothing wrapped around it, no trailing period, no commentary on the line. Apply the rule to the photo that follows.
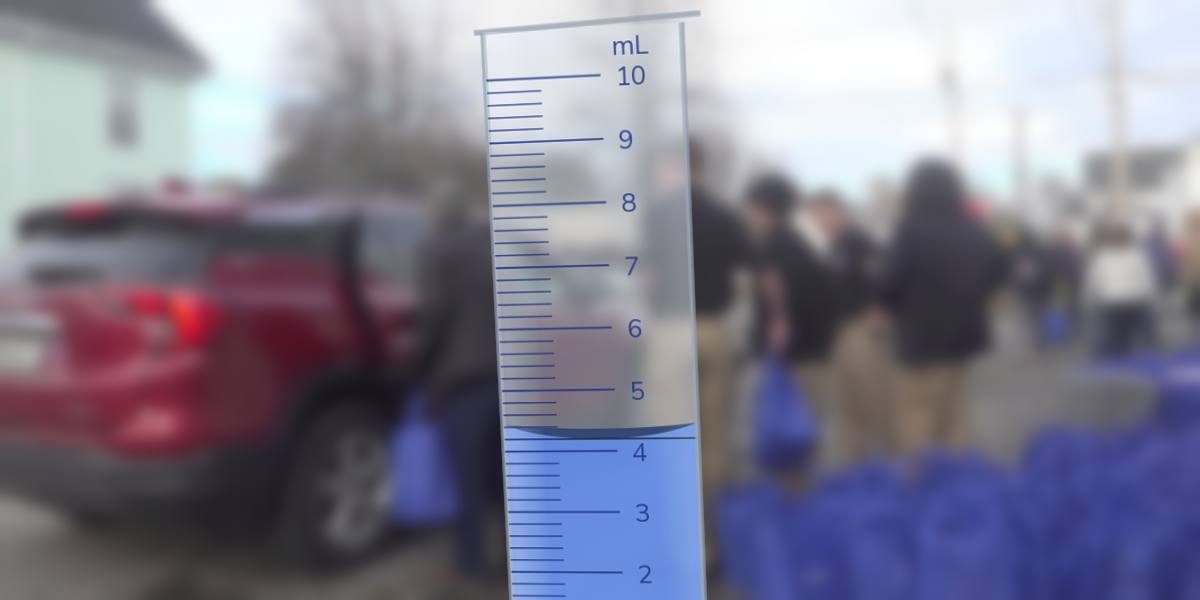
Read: 4.2mL
